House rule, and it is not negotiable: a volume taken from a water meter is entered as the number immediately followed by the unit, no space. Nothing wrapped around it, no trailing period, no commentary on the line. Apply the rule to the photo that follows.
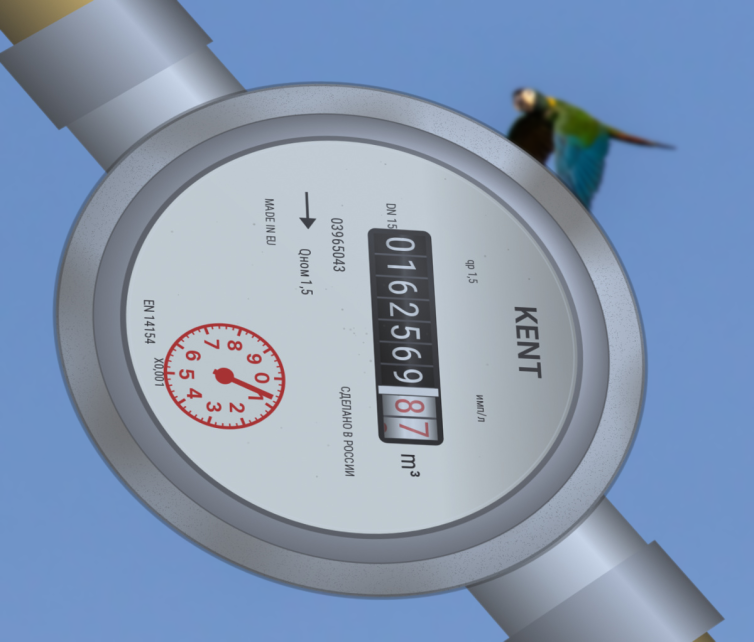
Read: 162569.870m³
